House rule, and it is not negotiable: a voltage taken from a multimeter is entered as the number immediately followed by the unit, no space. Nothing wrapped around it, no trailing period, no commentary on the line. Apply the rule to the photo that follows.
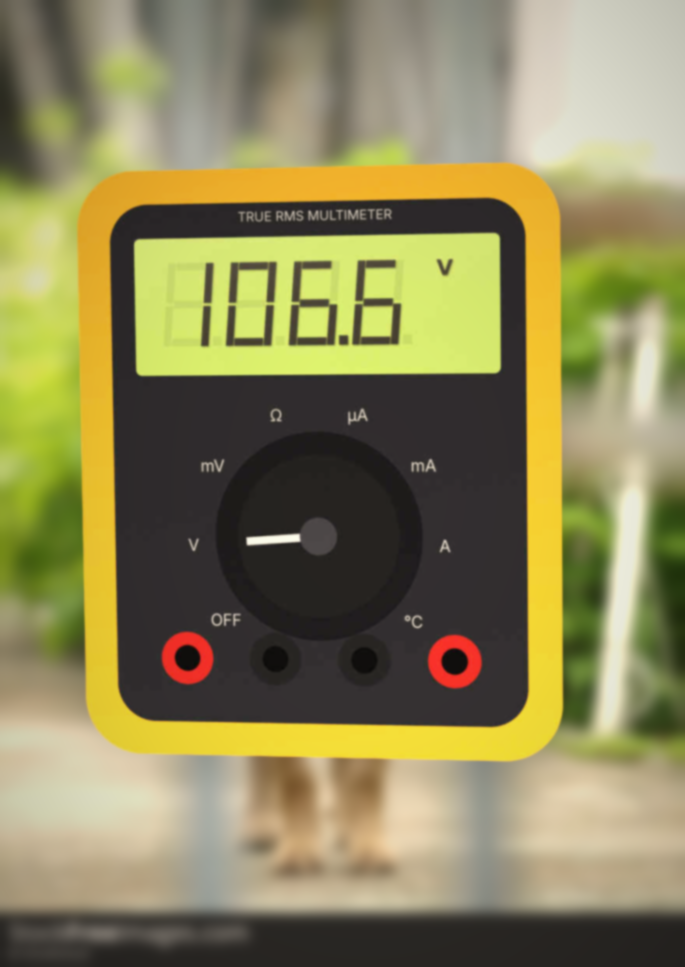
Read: 106.6V
